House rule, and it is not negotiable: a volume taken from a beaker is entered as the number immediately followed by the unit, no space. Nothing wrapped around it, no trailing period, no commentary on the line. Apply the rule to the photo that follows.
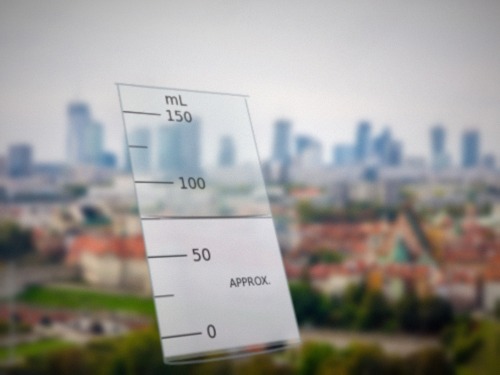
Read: 75mL
